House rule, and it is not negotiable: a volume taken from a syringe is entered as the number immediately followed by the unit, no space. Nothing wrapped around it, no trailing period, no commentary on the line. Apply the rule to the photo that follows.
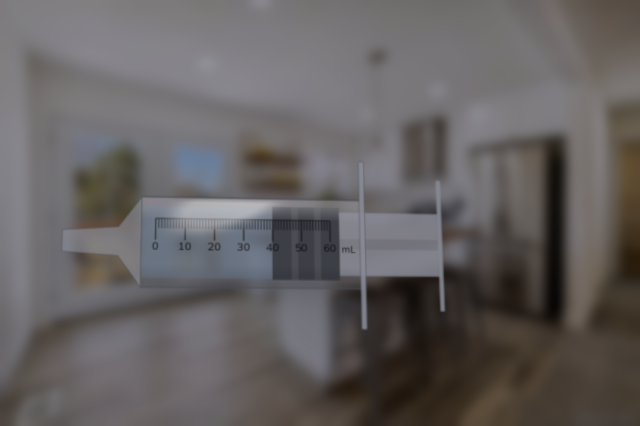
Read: 40mL
